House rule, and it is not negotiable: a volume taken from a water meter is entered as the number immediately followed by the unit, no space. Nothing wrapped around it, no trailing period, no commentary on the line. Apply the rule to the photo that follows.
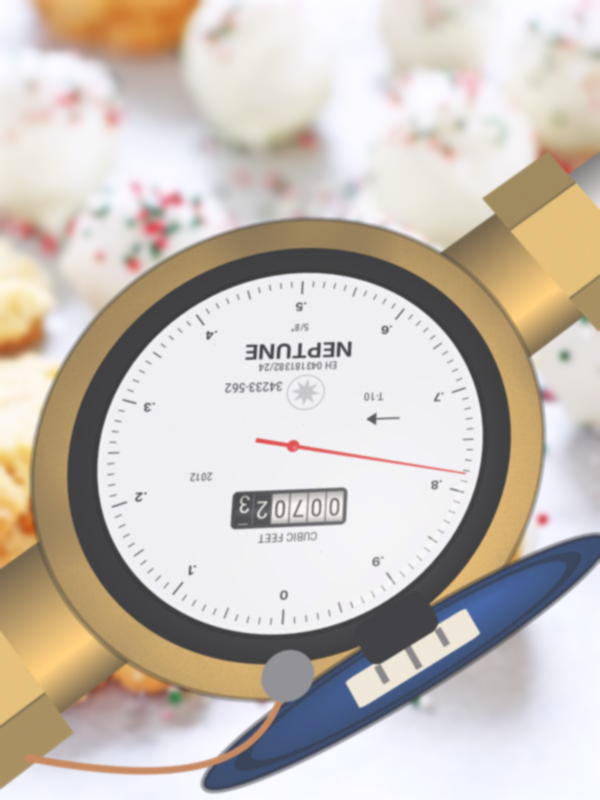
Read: 7022.78ft³
